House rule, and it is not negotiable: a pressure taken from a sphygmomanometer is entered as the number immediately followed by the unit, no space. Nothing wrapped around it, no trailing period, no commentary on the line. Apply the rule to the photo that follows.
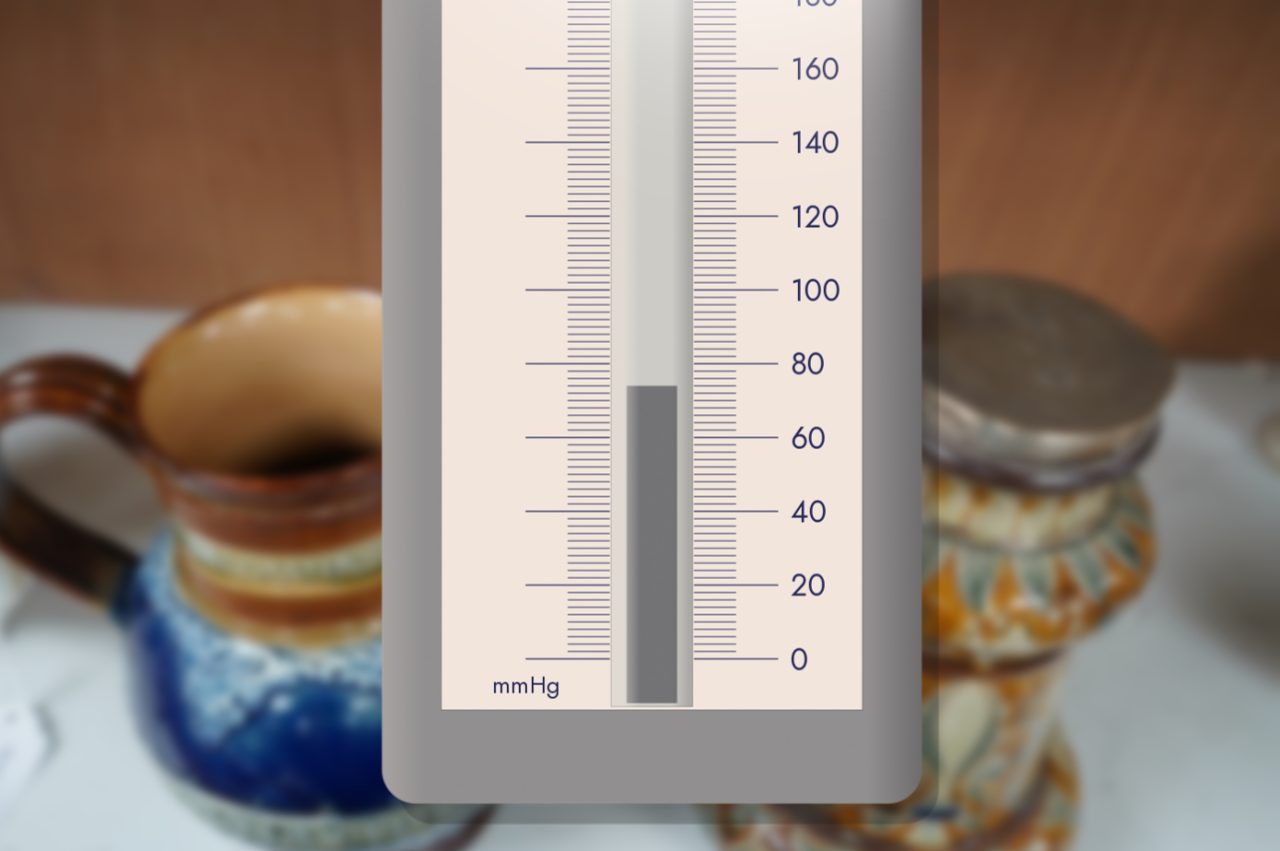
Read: 74mmHg
